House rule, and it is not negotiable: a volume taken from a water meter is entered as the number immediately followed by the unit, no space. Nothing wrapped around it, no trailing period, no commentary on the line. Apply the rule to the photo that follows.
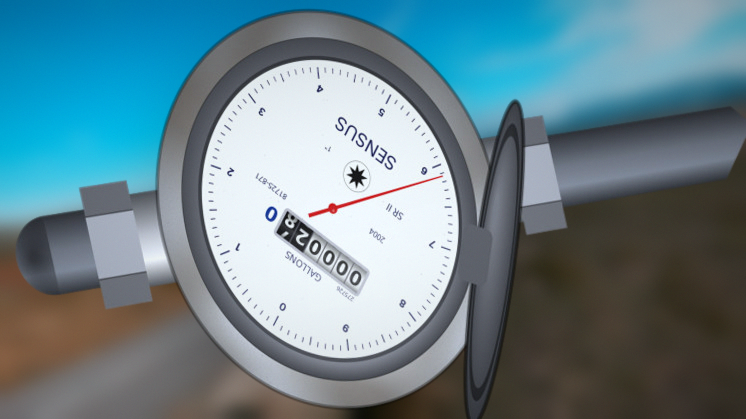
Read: 276.1gal
